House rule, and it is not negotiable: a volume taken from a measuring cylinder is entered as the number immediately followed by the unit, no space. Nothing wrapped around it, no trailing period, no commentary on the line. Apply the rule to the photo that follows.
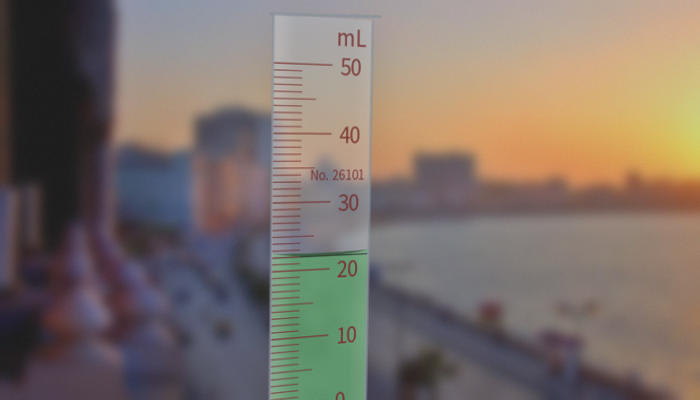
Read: 22mL
